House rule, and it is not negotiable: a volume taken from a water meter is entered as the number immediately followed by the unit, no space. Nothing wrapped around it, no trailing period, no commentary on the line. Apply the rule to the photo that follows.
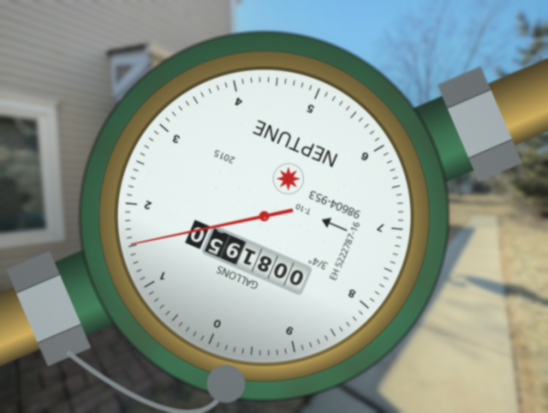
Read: 81951.5gal
